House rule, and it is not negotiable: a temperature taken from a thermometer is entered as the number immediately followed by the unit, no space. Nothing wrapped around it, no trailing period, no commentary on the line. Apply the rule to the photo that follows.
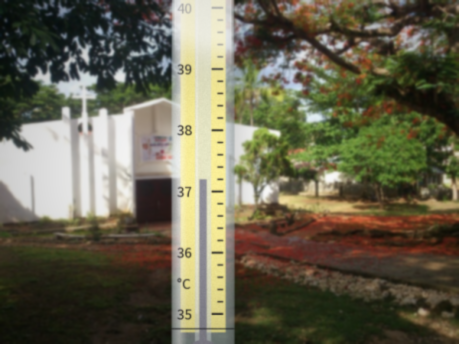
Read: 37.2°C
